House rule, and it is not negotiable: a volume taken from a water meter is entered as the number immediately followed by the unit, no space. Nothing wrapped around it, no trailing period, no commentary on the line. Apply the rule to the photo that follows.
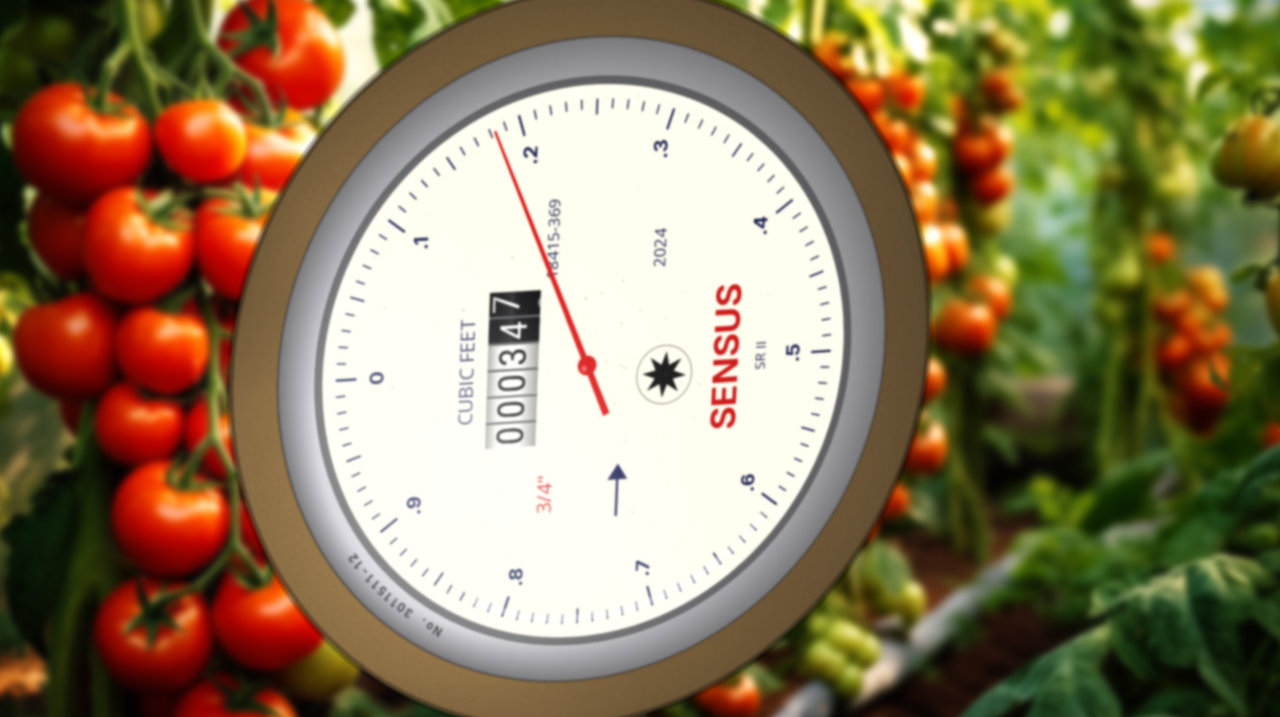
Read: 347.18ft³
